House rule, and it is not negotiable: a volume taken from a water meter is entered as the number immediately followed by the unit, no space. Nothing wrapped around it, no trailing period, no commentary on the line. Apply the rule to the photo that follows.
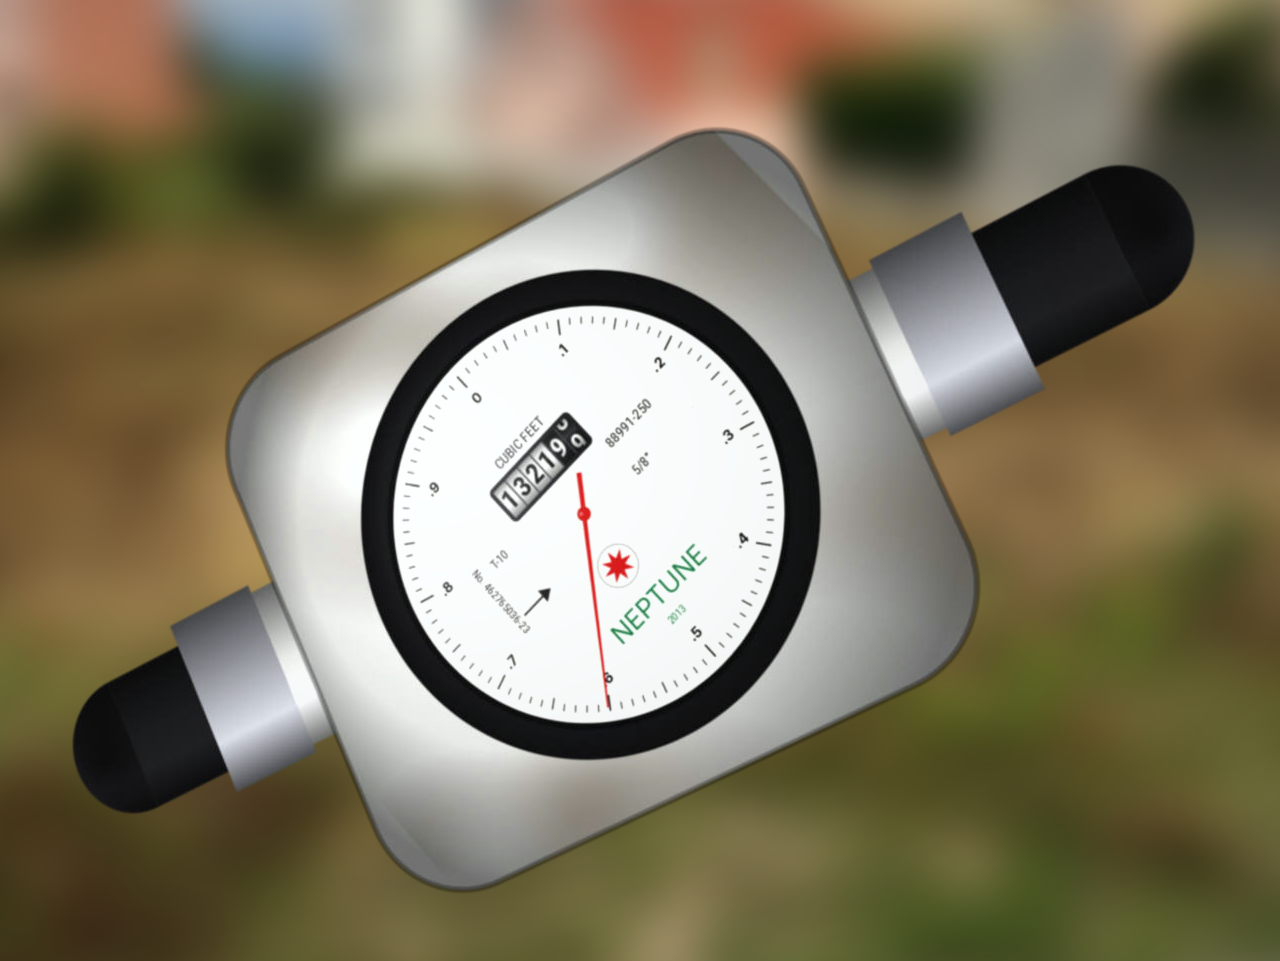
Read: 132198.60ft³
